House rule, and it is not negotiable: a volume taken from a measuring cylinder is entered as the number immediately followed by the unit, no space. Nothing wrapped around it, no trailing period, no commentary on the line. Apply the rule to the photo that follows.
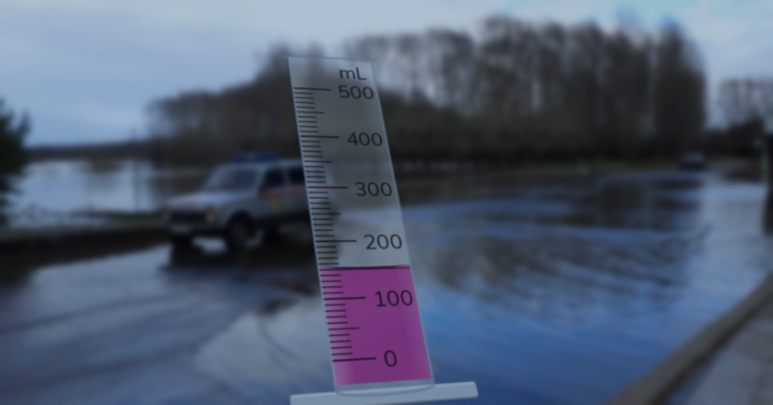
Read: 150mL
